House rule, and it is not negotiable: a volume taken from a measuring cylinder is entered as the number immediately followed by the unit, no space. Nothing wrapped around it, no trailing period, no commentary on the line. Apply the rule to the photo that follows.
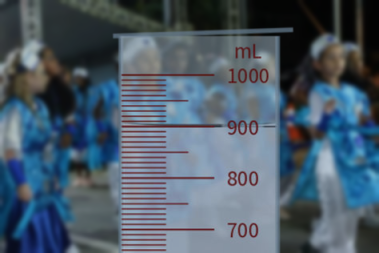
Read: 900mL
